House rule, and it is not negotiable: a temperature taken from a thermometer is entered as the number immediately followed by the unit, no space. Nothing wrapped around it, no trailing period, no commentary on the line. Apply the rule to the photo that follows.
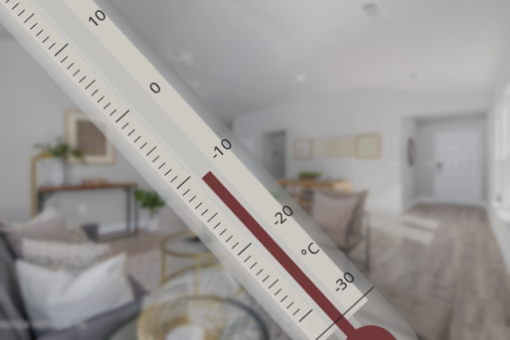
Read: -11°C
